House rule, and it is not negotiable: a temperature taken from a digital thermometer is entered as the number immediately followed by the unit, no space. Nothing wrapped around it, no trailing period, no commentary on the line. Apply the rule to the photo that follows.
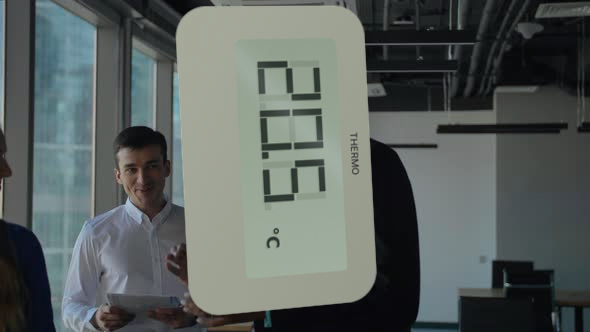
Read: 20.5°C
